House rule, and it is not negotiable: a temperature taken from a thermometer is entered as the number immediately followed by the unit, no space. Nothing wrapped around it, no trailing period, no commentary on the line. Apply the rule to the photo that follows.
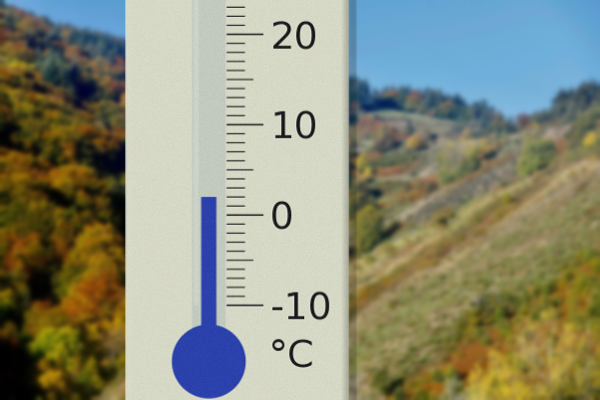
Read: 2°C
